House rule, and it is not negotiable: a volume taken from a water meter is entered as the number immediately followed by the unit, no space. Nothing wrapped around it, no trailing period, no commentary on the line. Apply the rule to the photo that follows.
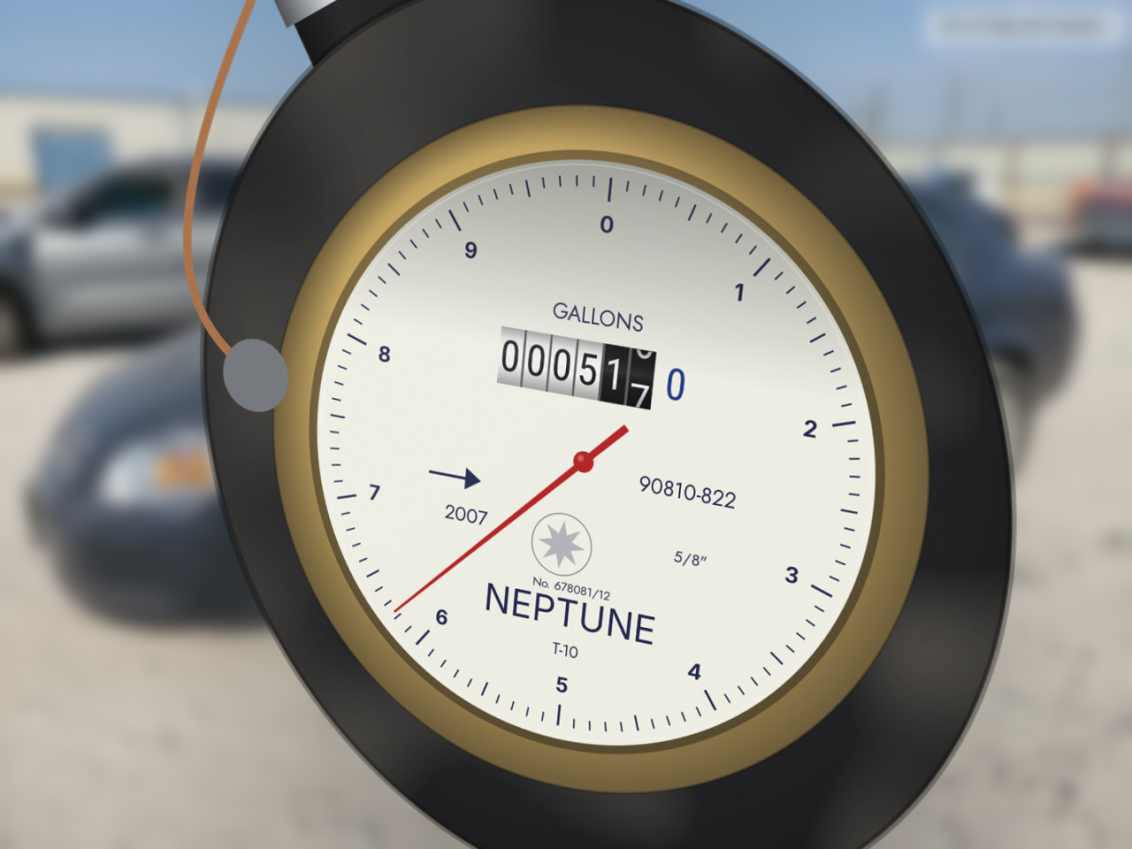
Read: 5166.2gal
